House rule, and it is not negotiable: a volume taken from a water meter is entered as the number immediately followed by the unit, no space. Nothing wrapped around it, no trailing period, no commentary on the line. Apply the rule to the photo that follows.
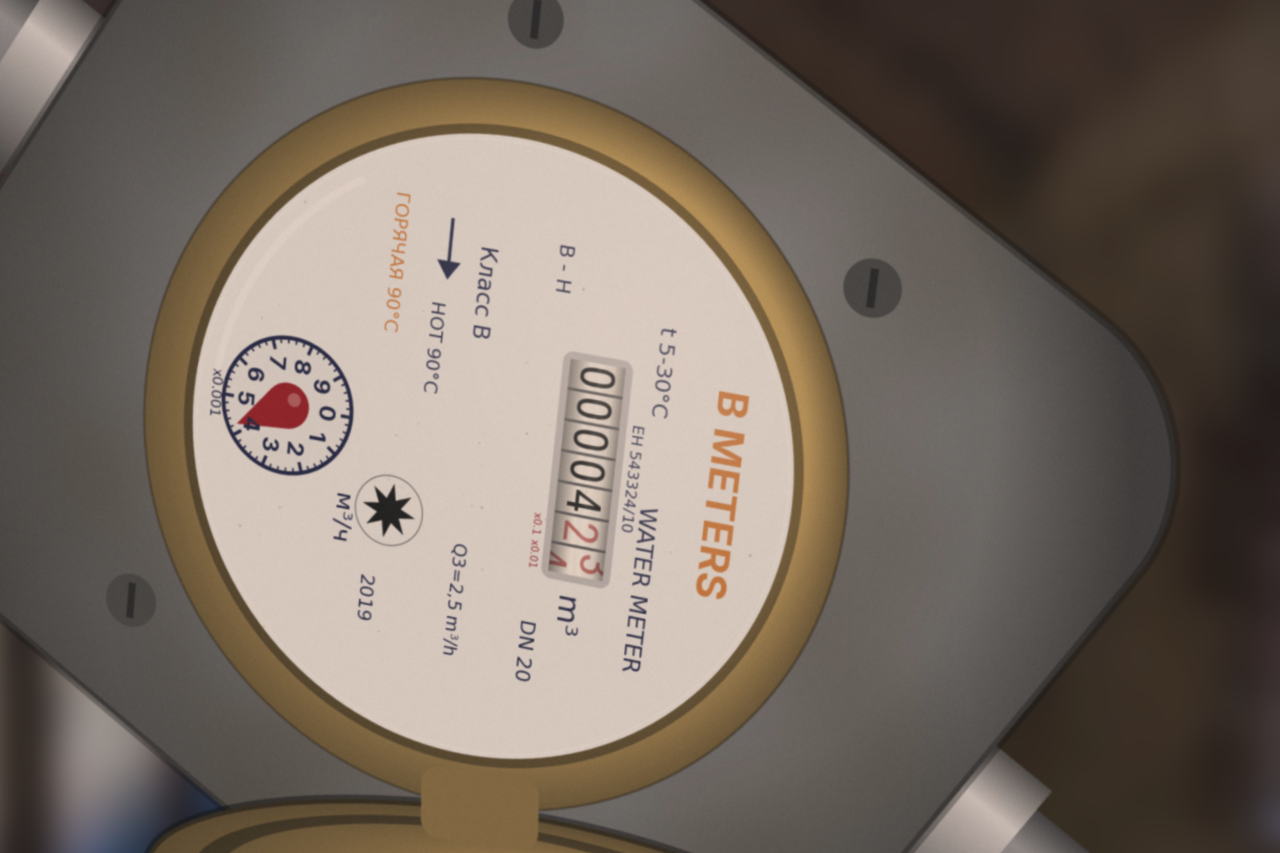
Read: 4.234m³
